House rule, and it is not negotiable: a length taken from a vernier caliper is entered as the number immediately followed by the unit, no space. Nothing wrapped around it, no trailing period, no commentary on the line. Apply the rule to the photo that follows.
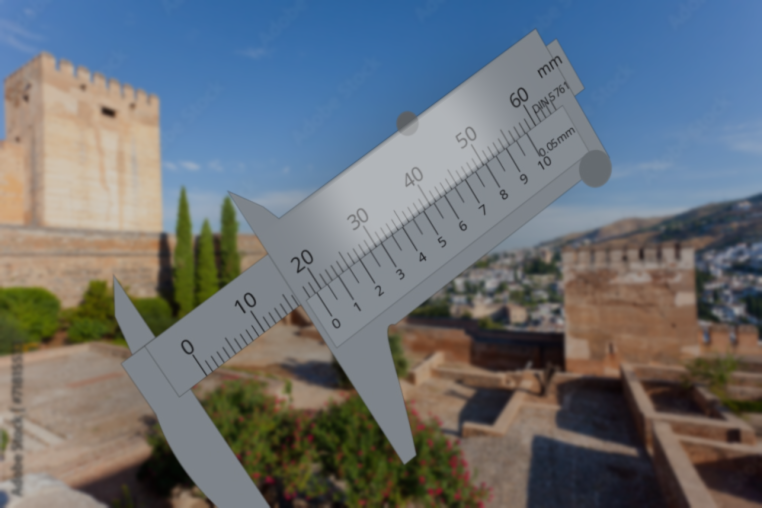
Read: 19.2mm
